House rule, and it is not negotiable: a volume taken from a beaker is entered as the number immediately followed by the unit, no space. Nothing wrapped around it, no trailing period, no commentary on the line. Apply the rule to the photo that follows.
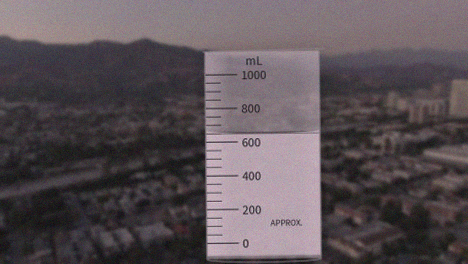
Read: 650mL
